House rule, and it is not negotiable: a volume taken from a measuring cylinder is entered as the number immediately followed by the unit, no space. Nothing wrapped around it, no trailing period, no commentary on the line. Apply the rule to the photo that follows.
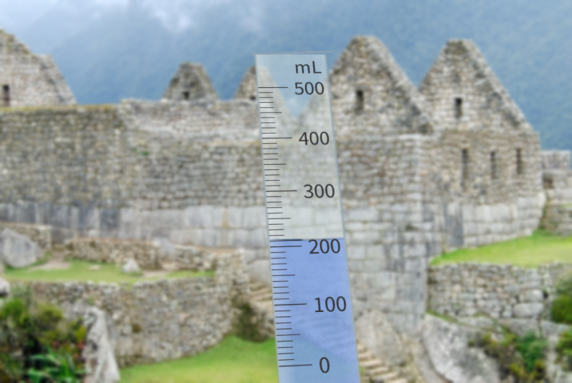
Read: 210mL
